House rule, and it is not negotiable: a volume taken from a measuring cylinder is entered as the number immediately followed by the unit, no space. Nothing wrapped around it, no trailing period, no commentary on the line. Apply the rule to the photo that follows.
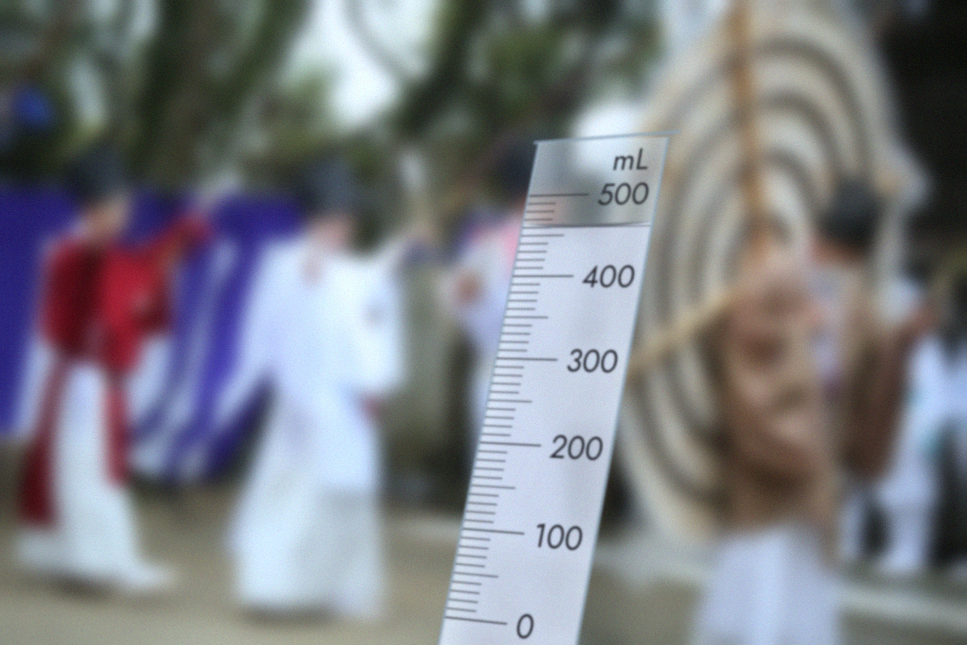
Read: 460mL
